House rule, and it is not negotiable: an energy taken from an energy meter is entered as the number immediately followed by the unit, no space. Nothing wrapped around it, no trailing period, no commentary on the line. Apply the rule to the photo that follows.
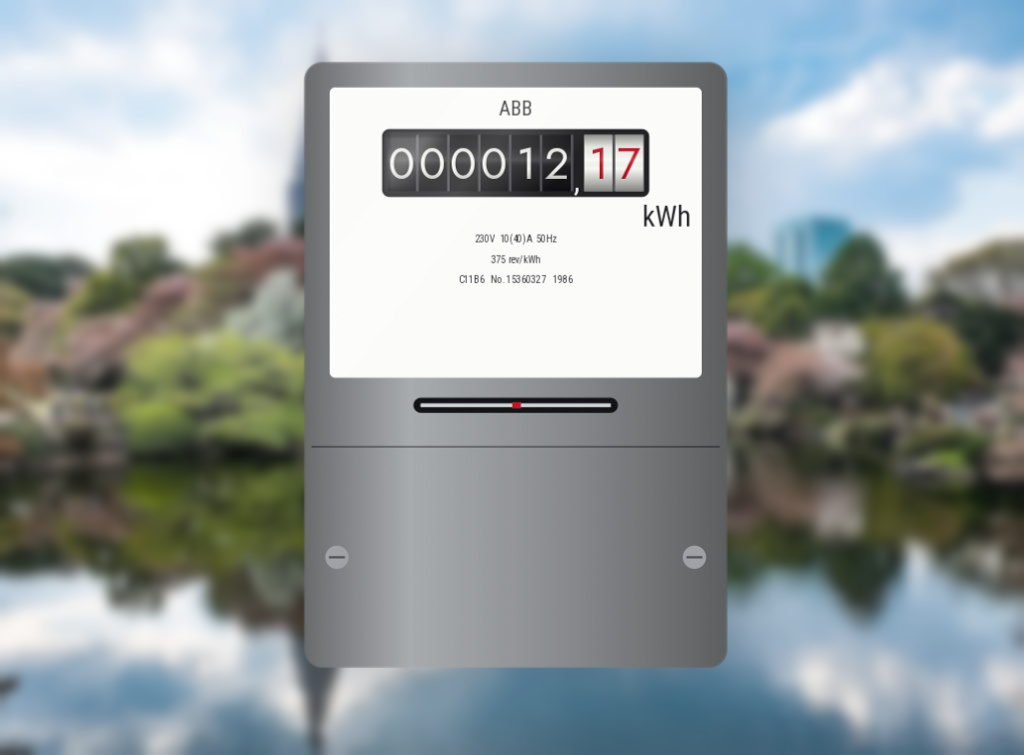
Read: 12.17kWh
